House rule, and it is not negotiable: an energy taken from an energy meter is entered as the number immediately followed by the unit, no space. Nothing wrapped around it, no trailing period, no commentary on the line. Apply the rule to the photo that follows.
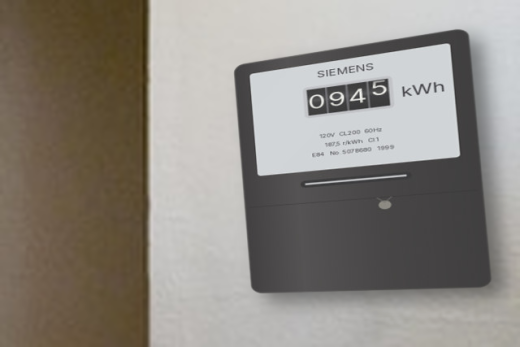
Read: 945kWh
